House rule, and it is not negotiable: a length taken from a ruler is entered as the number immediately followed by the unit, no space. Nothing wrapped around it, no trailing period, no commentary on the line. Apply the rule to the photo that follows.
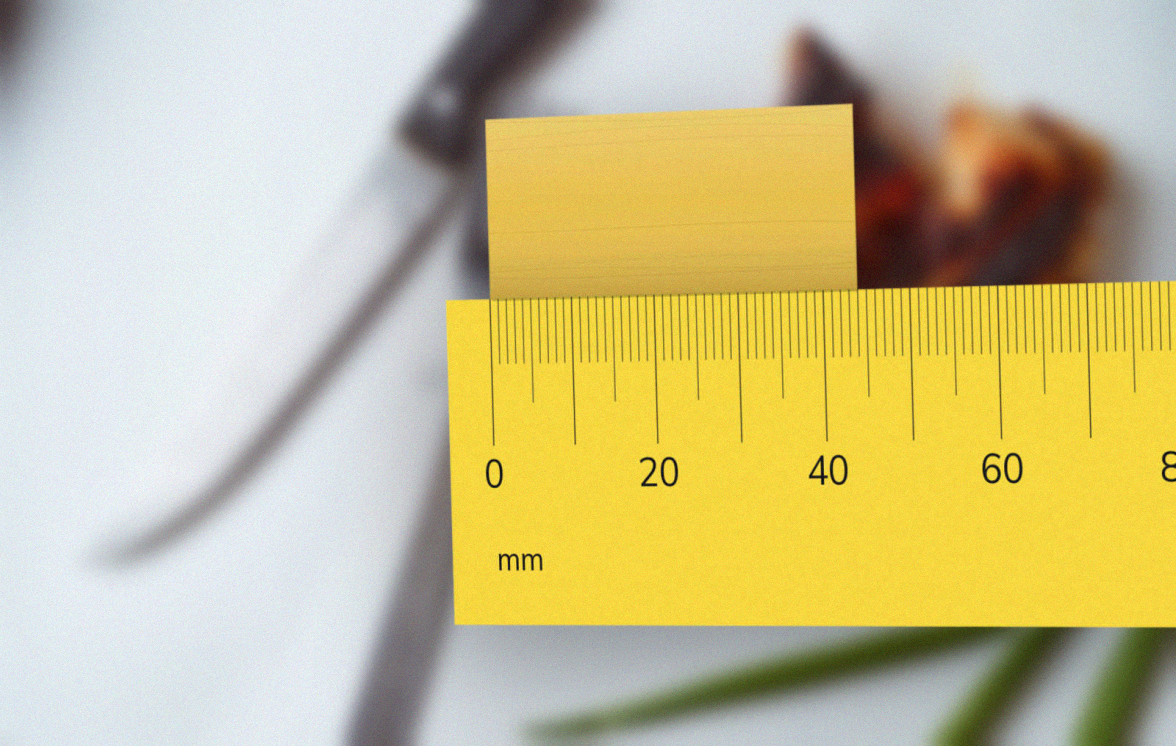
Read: 44mm
